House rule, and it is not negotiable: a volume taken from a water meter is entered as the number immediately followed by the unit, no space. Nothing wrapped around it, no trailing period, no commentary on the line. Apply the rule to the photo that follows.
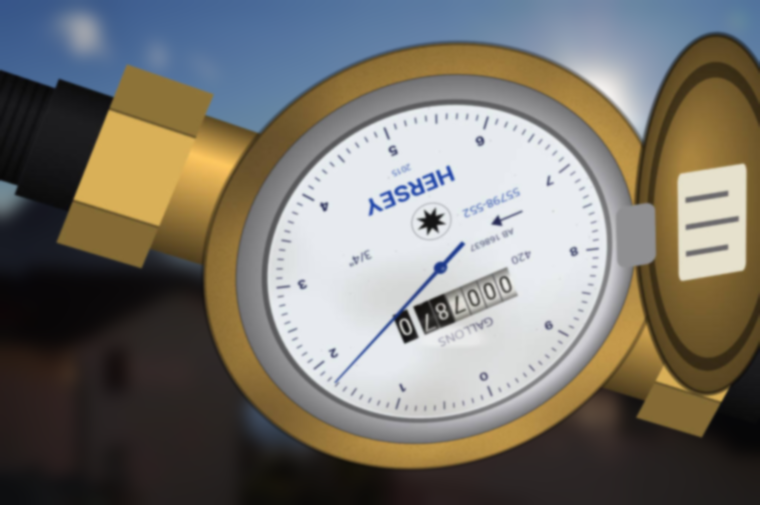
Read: 7871.7gal
